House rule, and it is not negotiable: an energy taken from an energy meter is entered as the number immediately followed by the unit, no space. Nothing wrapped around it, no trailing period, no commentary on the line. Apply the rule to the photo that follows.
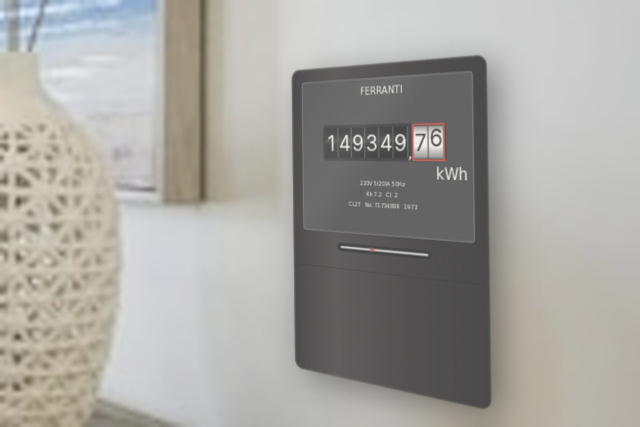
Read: 149349.76kWh
